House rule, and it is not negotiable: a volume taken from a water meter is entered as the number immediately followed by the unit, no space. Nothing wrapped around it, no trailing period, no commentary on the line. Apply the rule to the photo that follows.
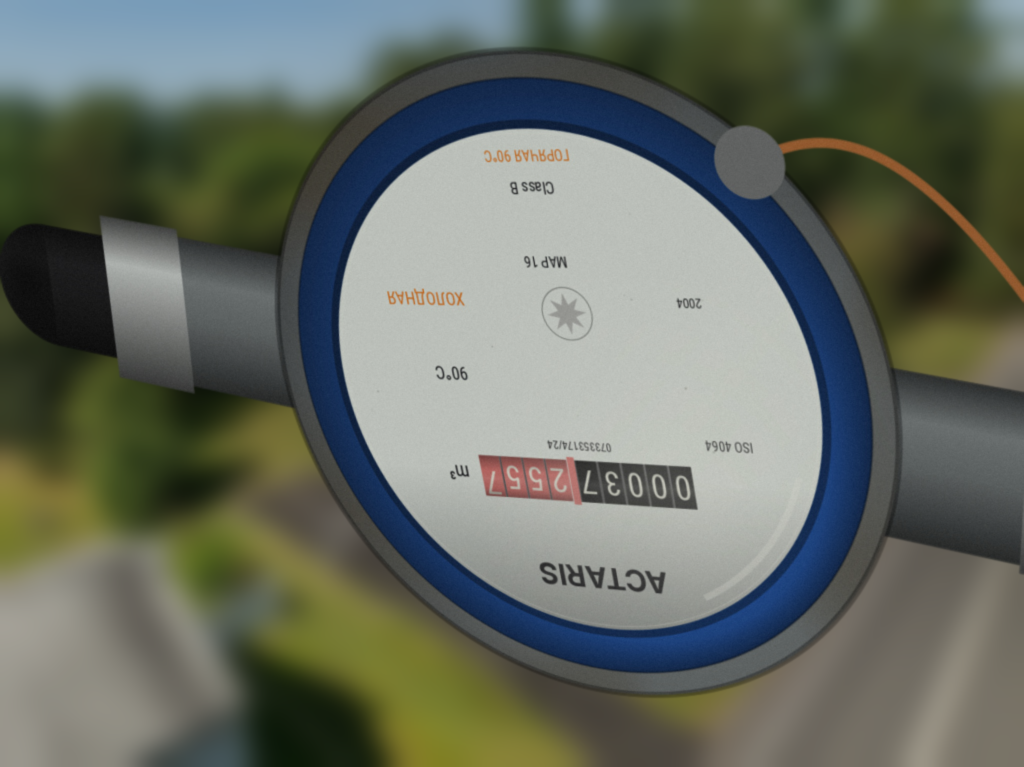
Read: 37.2557m³
